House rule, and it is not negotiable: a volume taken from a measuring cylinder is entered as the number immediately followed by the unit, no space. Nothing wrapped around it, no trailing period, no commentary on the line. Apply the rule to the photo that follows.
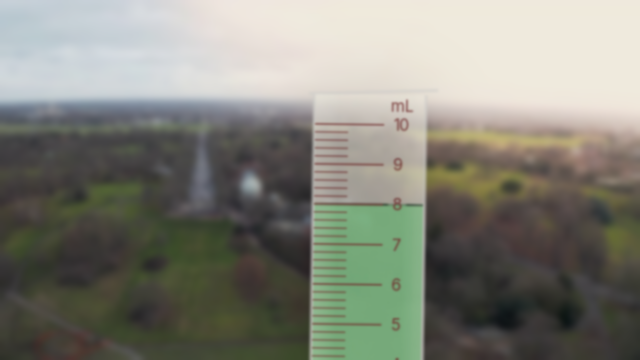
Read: 8mL
